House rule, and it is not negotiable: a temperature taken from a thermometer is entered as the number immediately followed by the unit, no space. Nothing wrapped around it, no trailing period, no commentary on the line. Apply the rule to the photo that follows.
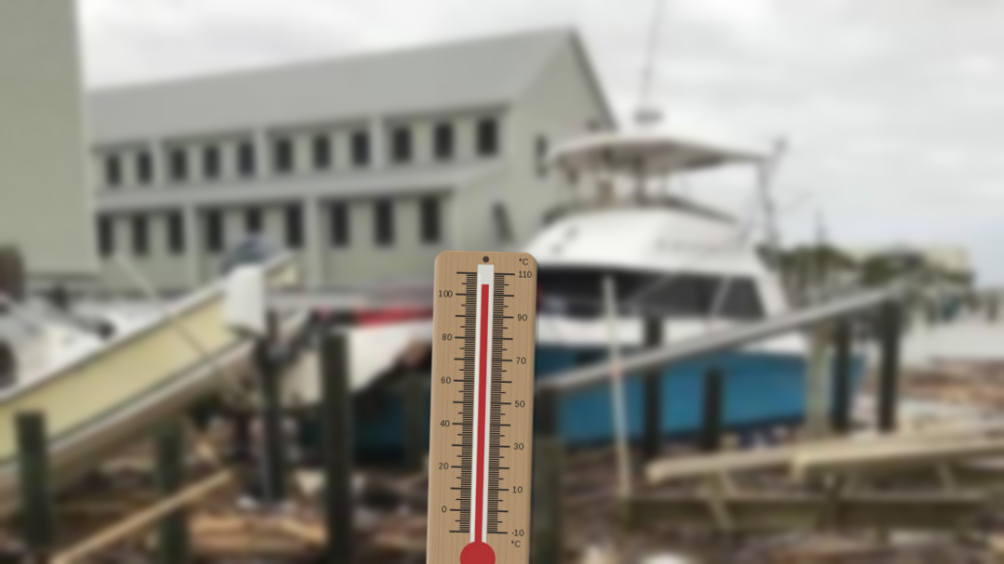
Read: 105°C
